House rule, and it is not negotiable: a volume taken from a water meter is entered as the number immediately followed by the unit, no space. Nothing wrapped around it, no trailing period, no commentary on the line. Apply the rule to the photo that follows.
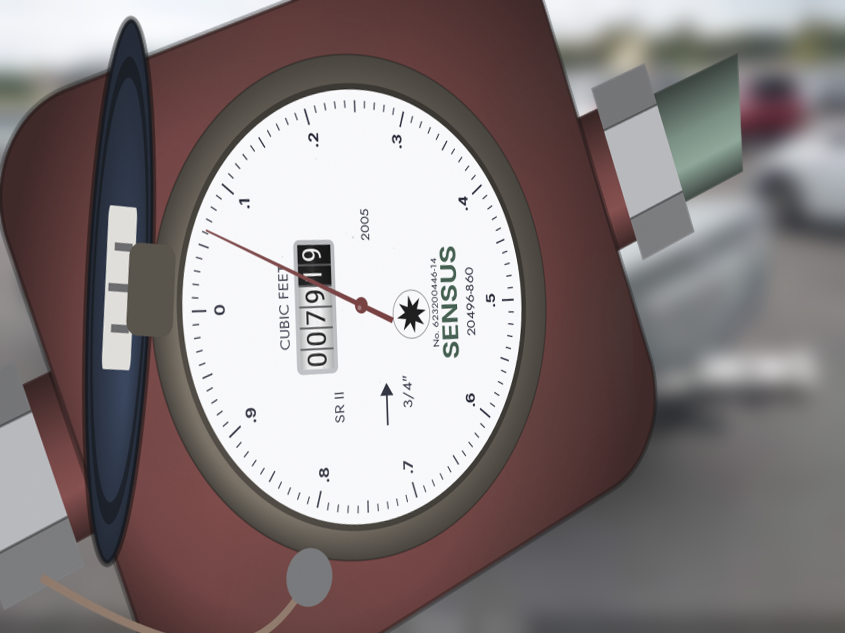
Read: 7919.06ft³
